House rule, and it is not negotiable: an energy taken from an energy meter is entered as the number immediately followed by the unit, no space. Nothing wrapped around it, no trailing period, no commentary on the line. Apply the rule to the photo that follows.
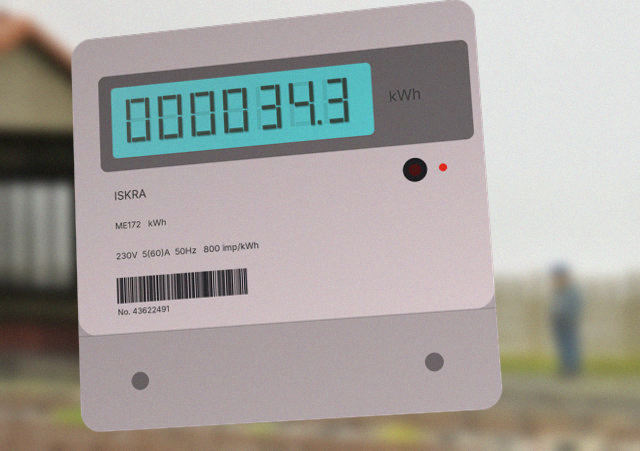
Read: 34.3kWh
